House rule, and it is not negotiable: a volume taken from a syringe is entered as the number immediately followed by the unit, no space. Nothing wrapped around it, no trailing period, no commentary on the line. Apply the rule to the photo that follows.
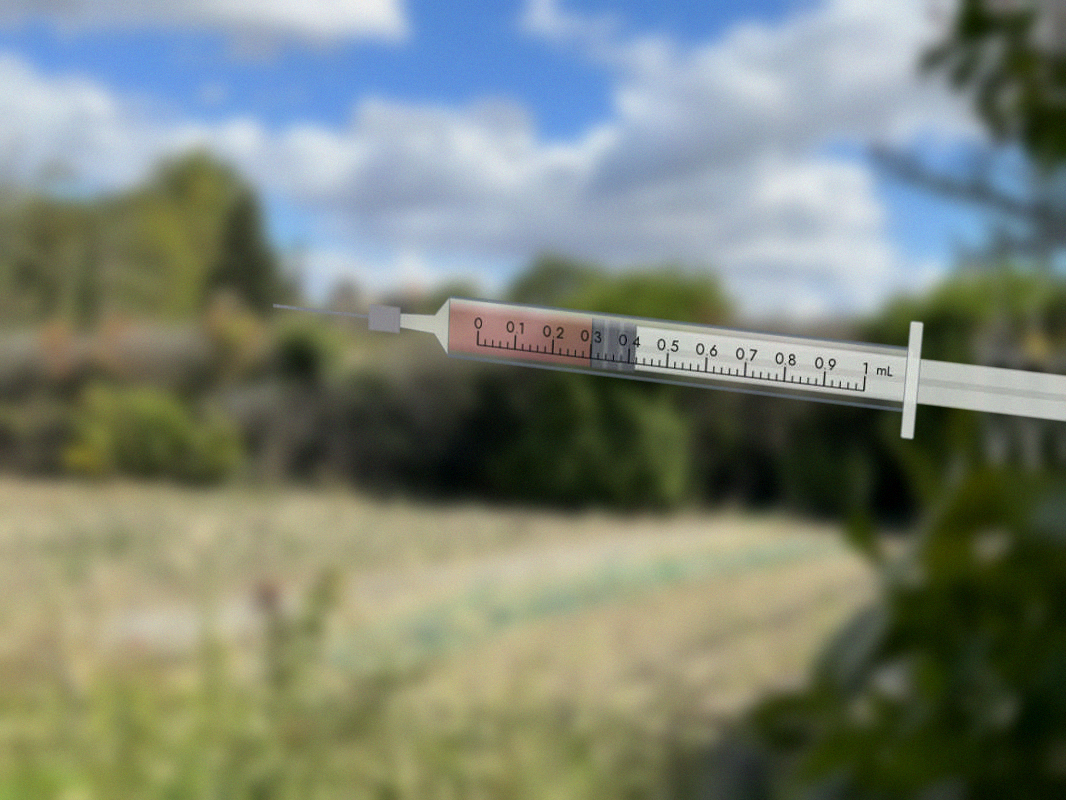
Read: 0.3mL
